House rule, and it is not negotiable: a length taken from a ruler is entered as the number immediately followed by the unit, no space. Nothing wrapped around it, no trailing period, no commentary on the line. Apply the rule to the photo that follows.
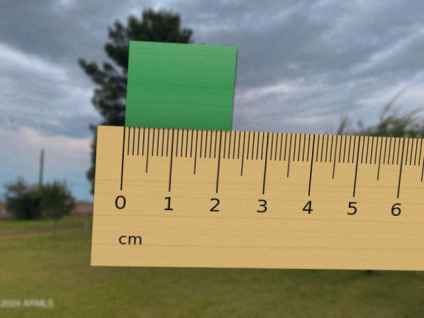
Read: 2.2cm
